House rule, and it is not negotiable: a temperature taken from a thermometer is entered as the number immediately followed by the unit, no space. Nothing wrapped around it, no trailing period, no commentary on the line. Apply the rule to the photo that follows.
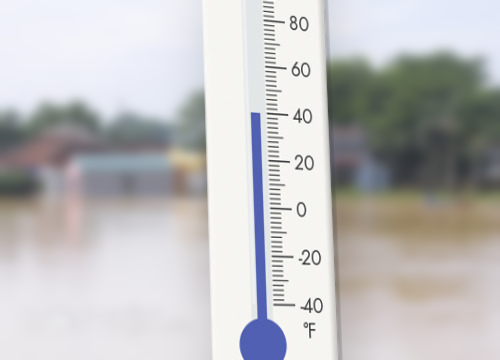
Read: 40°F
